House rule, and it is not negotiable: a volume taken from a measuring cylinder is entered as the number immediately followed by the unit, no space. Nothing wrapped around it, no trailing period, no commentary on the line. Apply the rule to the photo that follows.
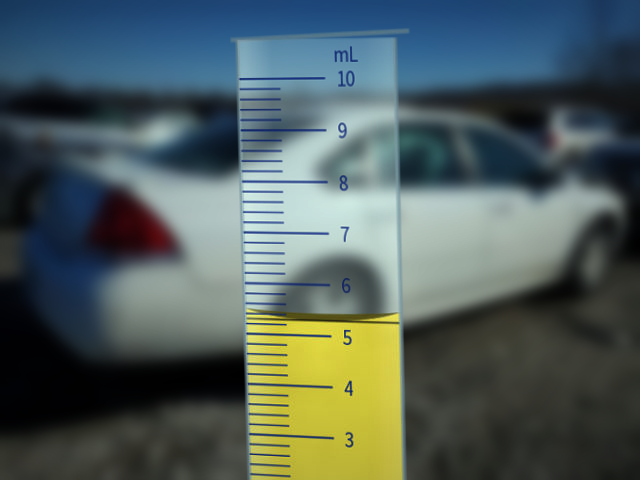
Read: 5.3mL
